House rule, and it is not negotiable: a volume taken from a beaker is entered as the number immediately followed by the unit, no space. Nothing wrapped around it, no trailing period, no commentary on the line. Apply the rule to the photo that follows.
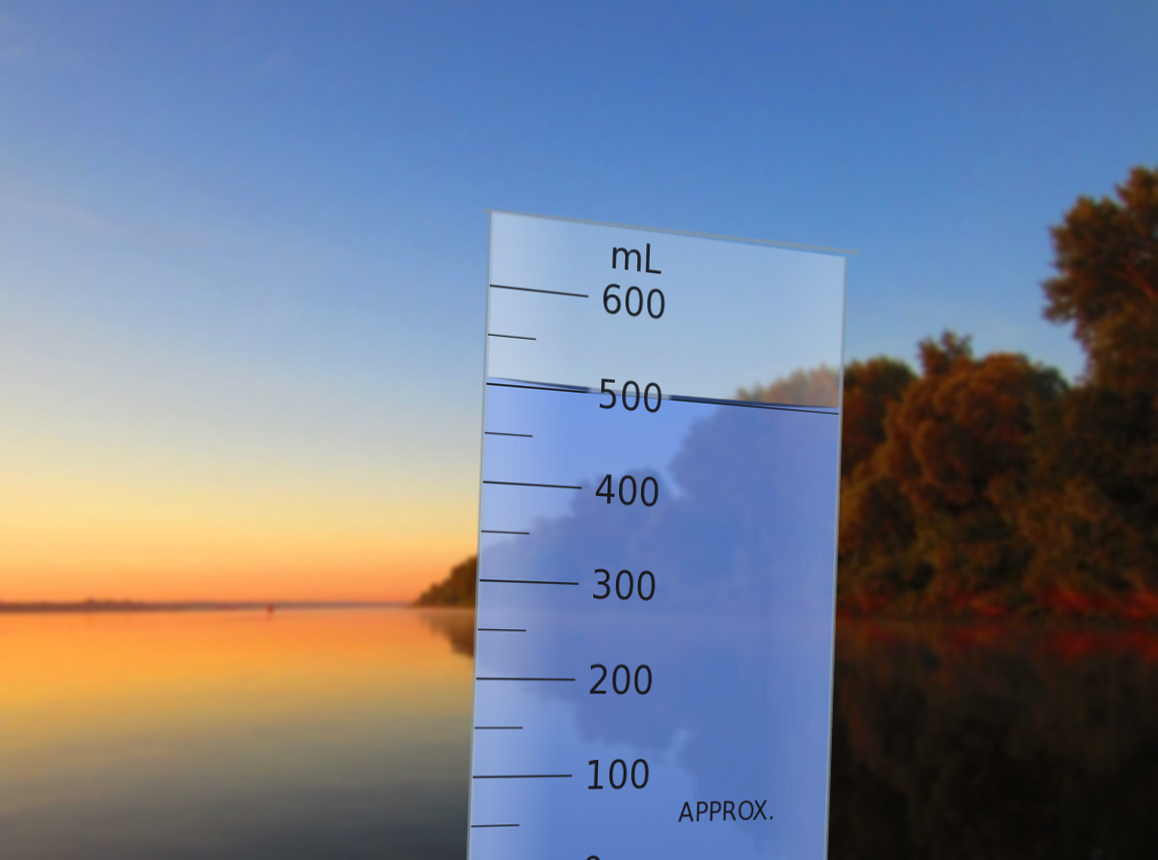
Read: 500mL
